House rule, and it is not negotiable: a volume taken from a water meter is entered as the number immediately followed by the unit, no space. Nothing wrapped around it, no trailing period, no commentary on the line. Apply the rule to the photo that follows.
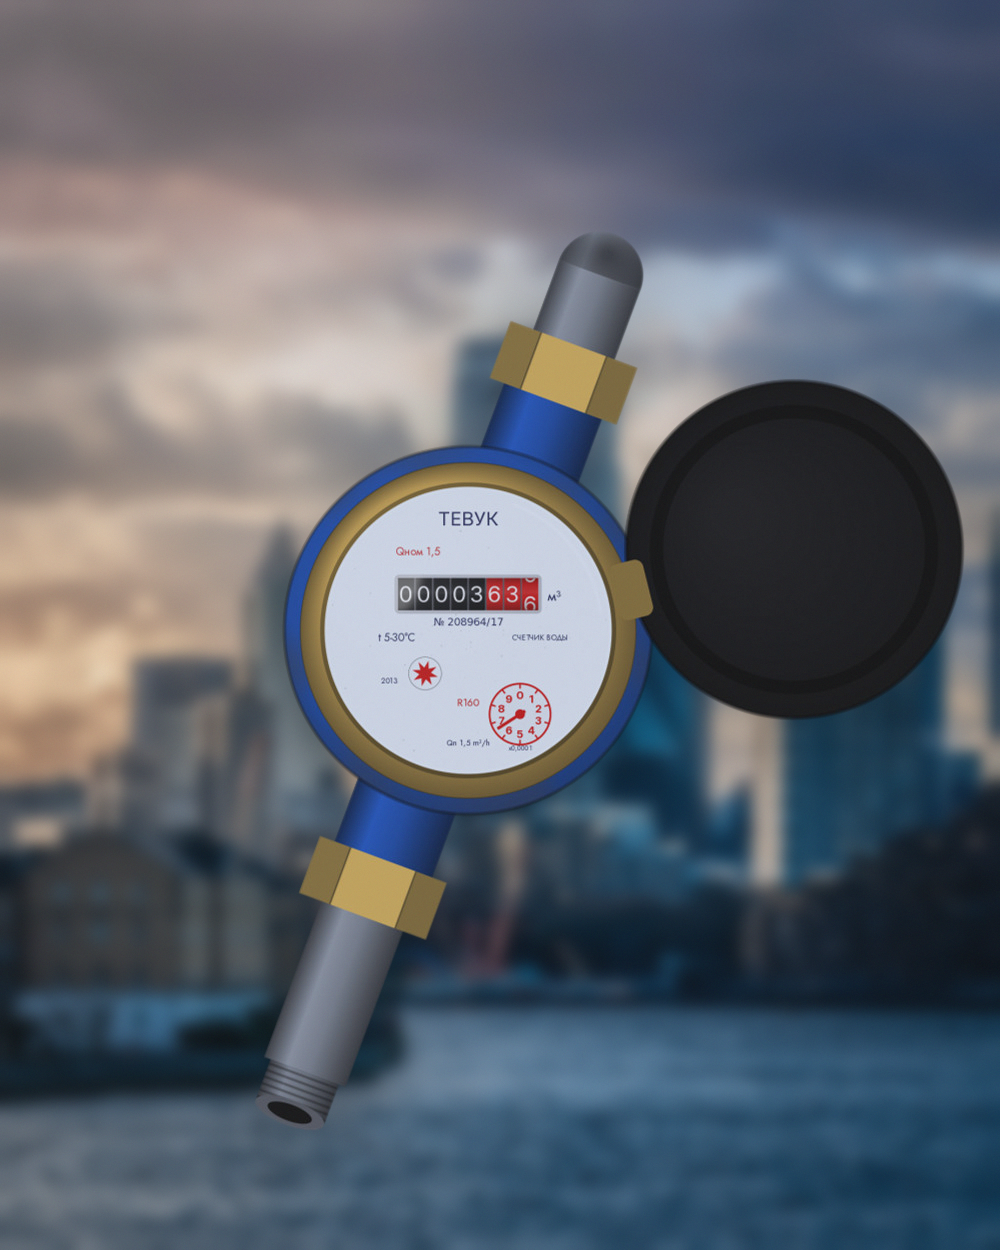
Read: 3.6356m³
